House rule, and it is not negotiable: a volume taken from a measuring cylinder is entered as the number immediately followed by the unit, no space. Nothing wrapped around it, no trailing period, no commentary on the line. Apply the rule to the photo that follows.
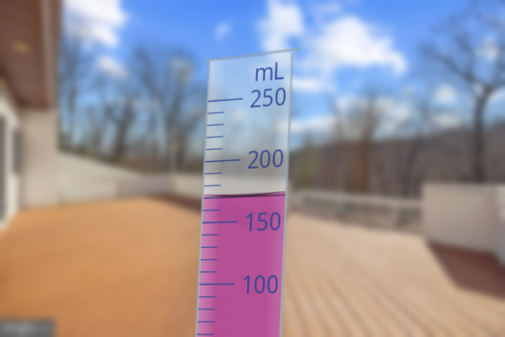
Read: 170mL
